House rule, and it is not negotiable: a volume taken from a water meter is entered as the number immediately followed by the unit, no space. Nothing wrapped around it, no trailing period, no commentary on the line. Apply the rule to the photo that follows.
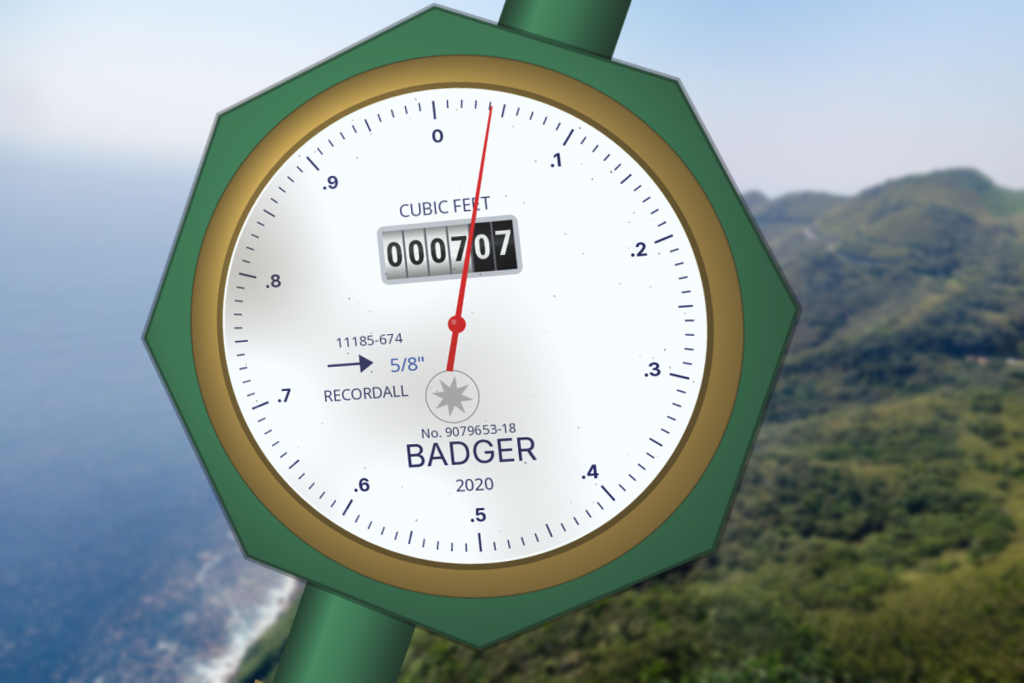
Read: 707.04ft³
